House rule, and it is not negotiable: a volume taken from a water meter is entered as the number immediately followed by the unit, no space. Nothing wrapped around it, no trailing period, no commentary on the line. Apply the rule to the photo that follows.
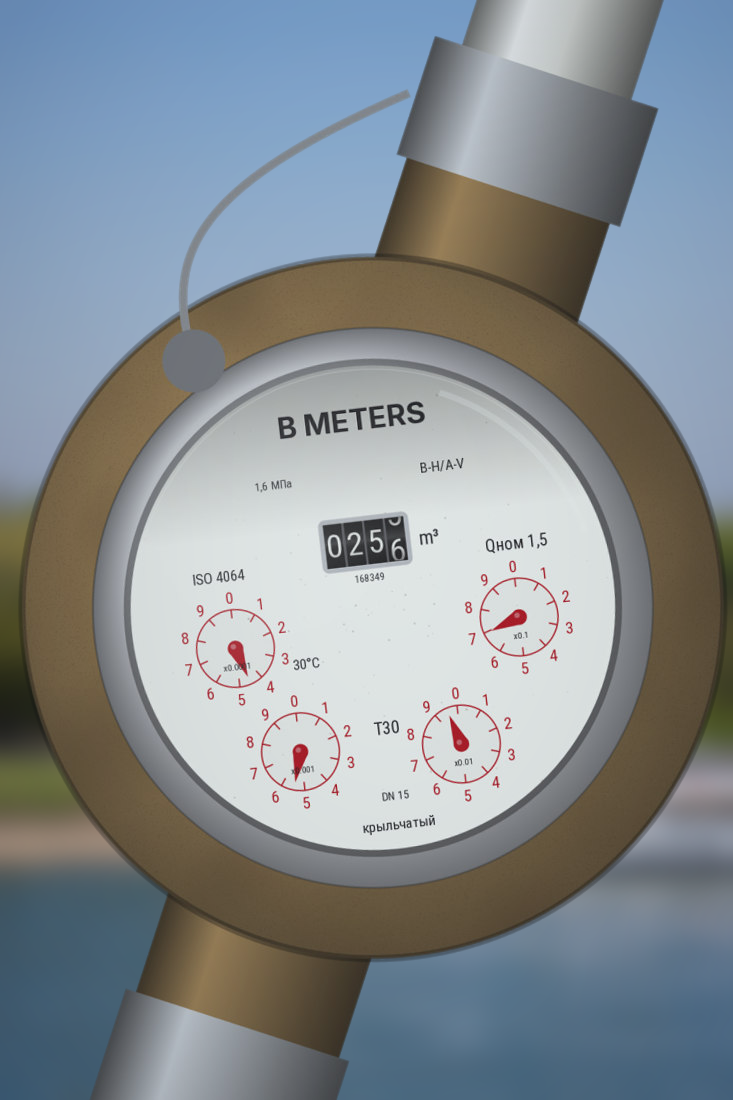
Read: 255.6954m³
